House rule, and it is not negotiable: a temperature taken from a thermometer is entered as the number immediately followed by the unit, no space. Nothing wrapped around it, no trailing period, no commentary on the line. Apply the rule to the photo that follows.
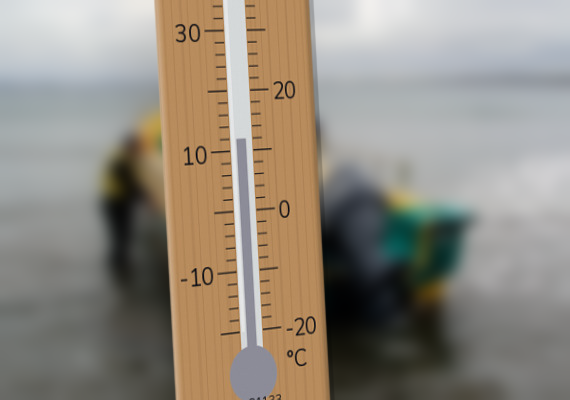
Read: 12°C
